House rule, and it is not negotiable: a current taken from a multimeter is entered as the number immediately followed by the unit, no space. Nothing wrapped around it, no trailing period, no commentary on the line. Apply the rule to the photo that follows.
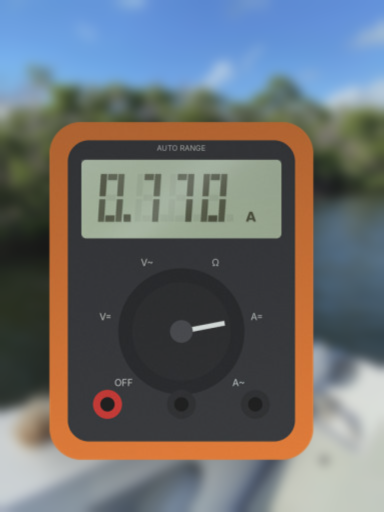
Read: 0.770A
